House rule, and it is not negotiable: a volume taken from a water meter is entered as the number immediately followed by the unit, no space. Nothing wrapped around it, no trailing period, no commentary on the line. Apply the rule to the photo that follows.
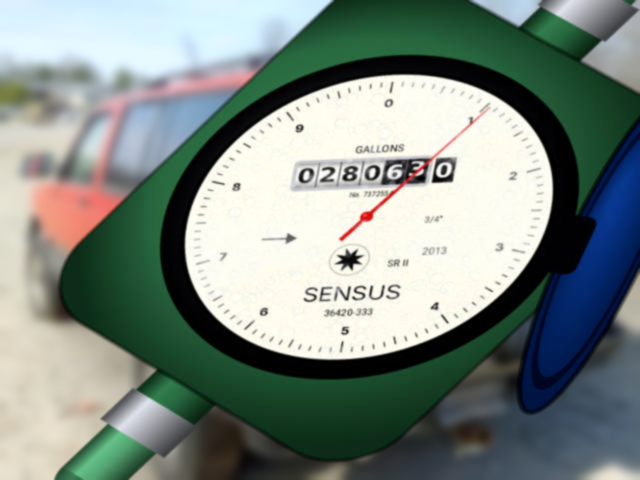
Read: 280631.0gal
